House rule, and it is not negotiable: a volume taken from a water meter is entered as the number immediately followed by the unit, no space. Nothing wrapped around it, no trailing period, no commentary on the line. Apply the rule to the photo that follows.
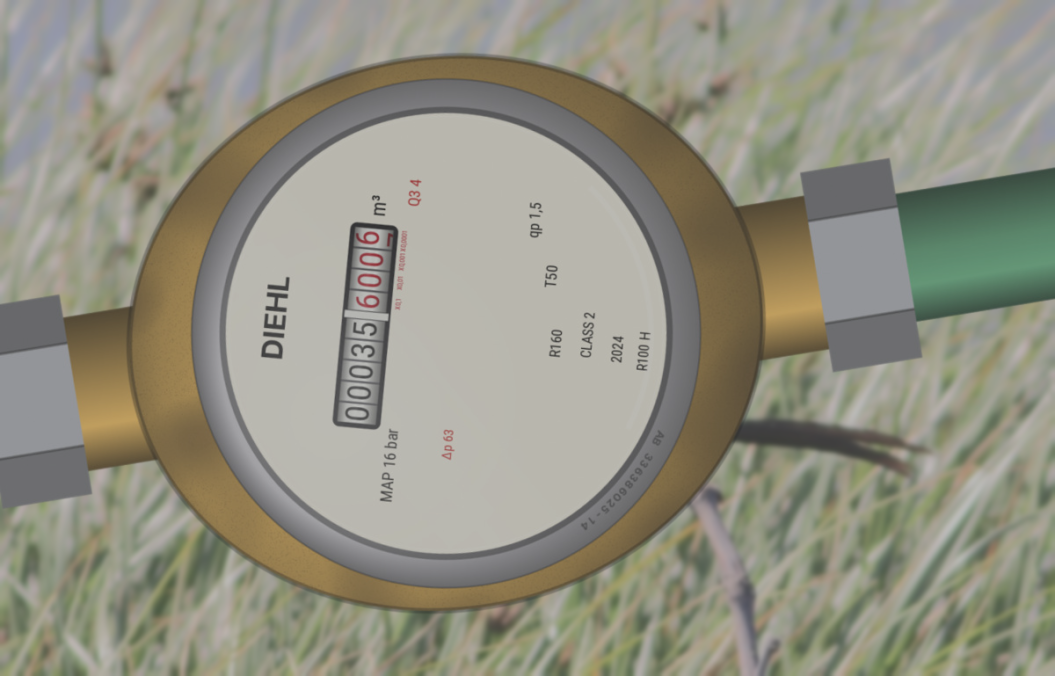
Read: 35.6006m³
